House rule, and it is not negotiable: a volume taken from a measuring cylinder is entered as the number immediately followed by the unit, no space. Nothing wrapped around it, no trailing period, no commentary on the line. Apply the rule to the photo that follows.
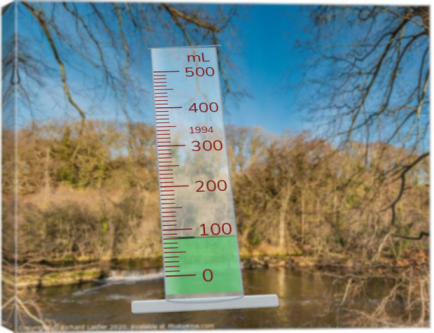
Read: 80mL
